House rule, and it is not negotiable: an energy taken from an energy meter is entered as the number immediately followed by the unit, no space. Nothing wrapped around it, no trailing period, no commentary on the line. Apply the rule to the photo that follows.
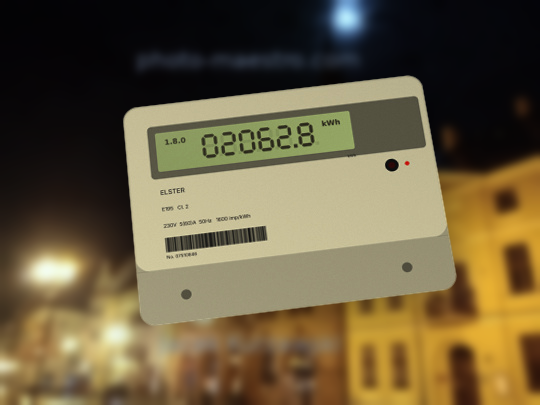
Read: 2062.8kWh
